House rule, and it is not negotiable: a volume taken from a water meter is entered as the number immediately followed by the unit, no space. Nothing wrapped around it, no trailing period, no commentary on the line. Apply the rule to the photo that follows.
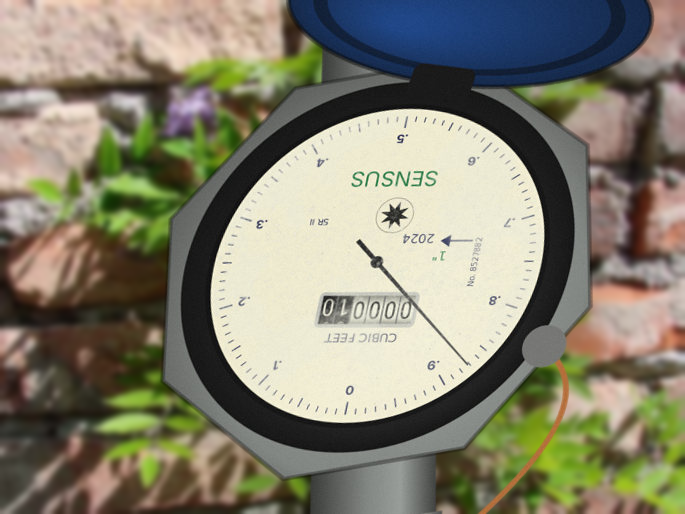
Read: 9.87ft³
